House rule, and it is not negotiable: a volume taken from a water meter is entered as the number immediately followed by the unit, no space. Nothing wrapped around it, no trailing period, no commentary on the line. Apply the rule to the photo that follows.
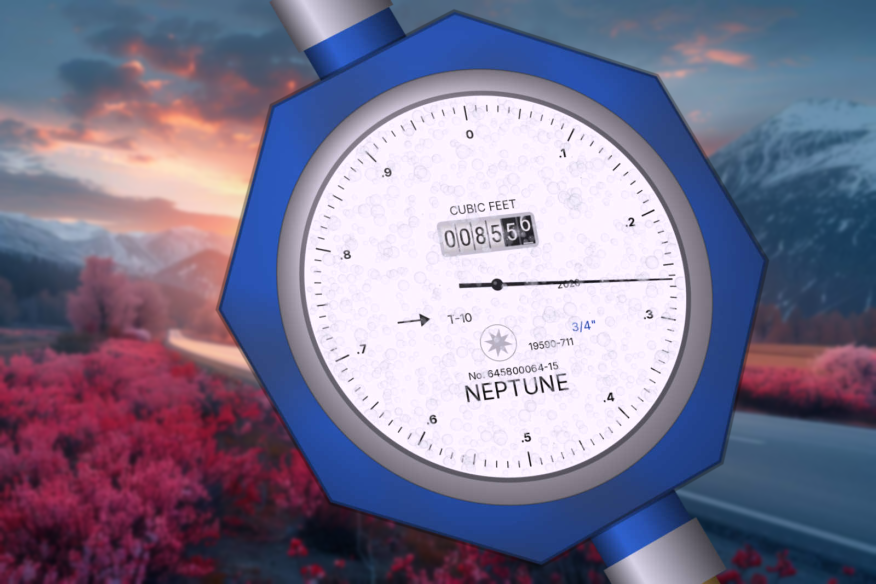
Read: 8556.26ft³
